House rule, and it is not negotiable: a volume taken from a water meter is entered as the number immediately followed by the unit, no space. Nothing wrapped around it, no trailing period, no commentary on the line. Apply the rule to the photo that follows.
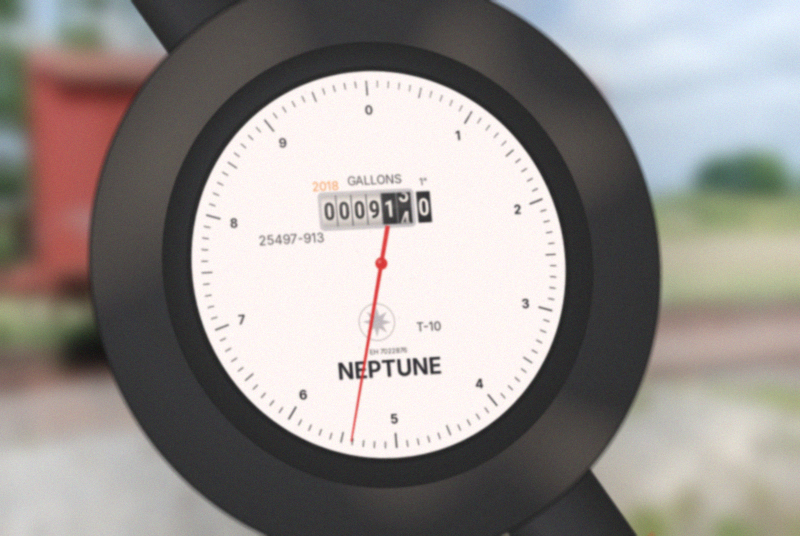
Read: 9135.4gal
